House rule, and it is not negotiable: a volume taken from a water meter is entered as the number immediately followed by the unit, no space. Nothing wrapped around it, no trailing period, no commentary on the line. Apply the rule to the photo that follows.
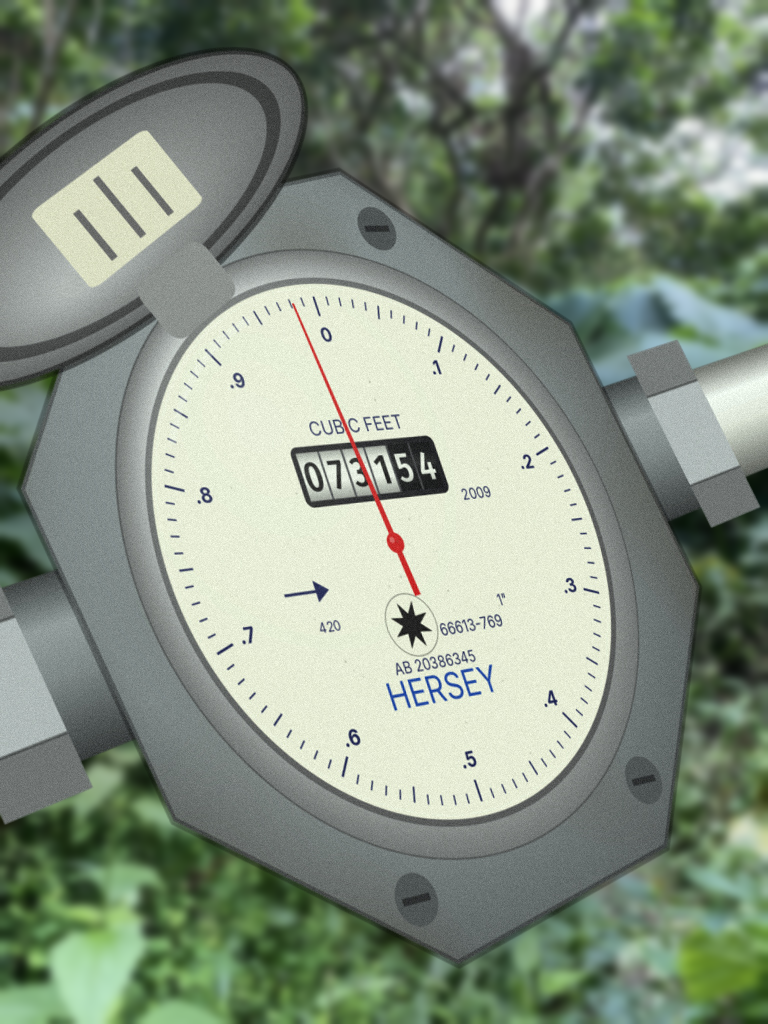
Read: 73153.98ft³
